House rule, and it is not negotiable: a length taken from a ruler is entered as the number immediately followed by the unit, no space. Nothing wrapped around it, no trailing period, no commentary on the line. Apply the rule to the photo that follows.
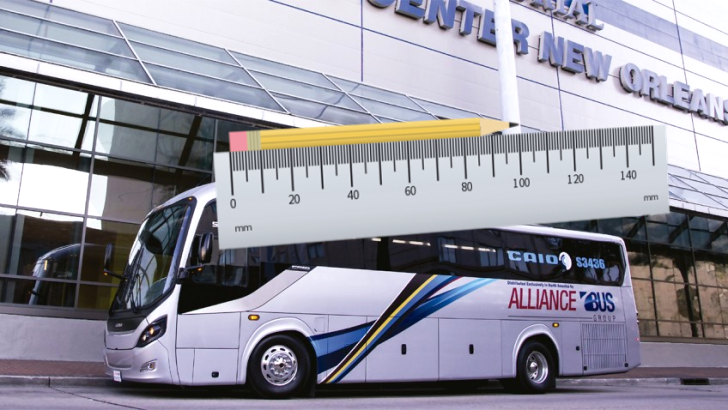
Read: 100mm
